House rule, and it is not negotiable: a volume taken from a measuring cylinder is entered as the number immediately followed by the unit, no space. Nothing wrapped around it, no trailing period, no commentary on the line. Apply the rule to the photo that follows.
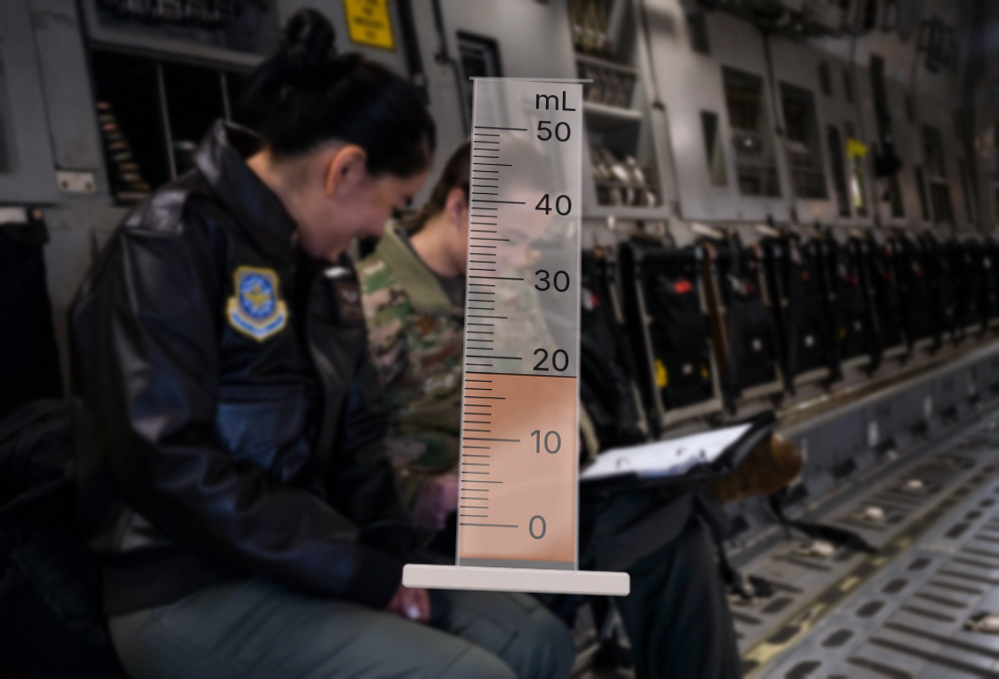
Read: 18mL
